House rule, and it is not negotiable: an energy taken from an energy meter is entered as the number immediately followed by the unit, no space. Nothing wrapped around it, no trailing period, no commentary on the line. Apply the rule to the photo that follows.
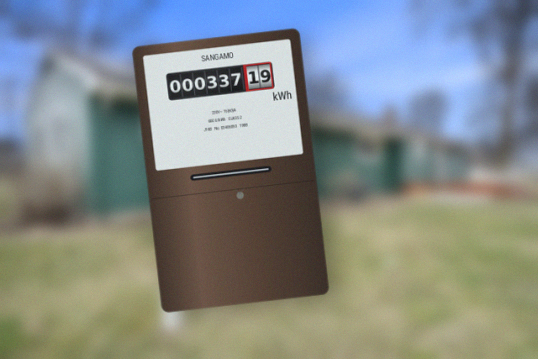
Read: 337.19kWh
